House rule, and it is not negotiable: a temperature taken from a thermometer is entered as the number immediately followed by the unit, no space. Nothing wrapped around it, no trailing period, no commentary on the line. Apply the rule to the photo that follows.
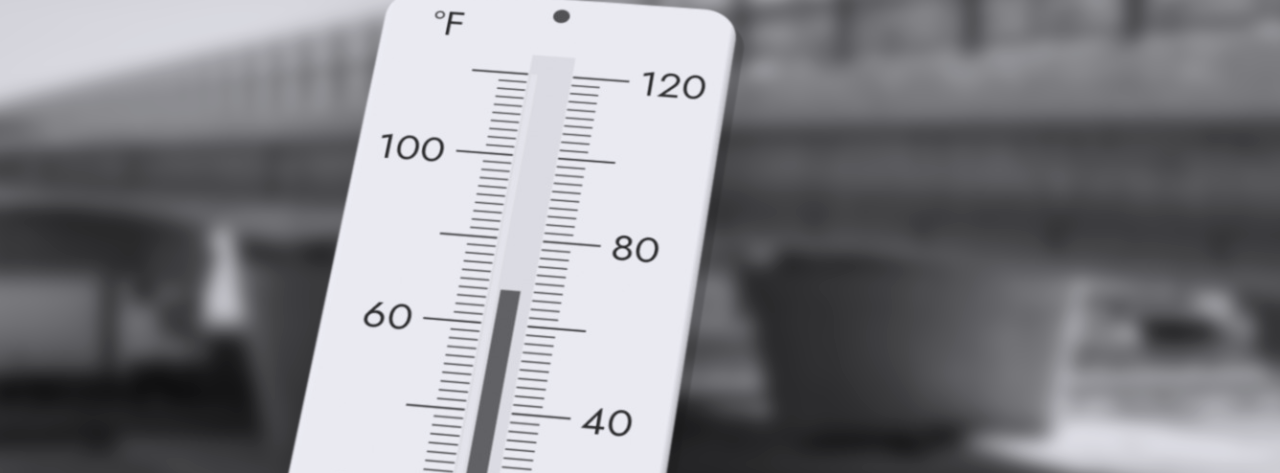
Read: 68°F
